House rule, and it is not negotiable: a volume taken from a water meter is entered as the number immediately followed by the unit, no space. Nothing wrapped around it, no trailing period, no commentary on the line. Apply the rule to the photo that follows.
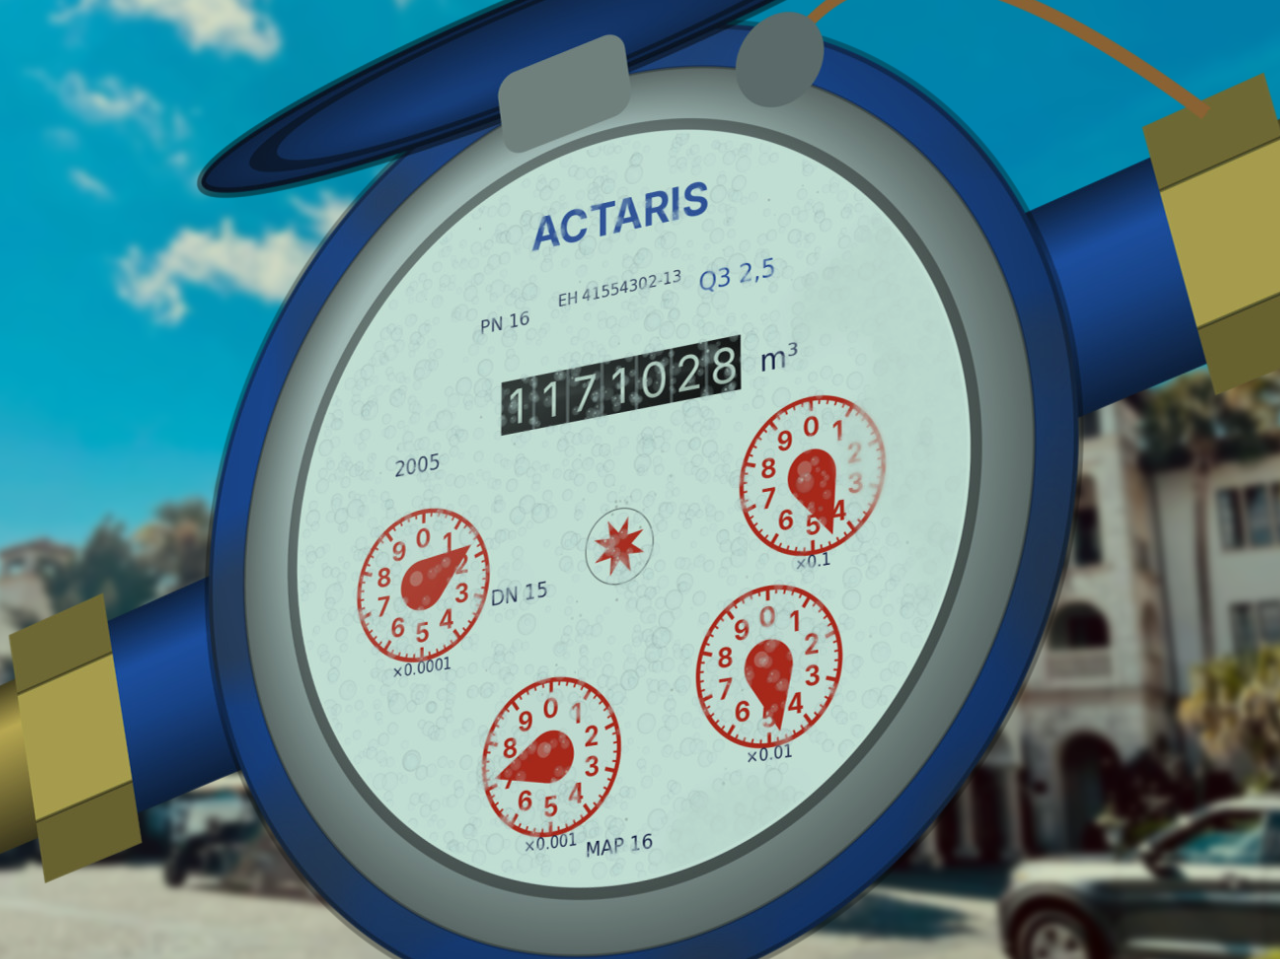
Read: 1171028.4471m³
